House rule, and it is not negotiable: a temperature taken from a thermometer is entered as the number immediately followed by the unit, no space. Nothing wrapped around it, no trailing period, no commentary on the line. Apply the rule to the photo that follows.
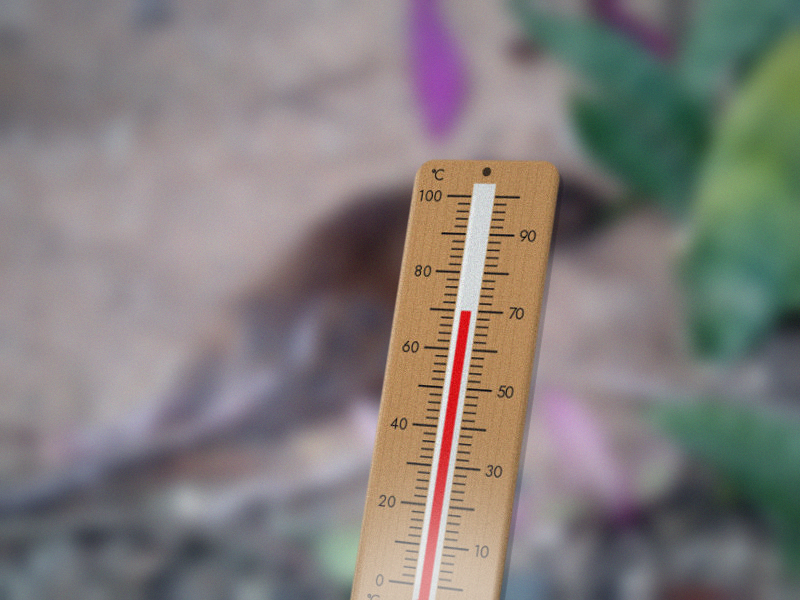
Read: 70°C
